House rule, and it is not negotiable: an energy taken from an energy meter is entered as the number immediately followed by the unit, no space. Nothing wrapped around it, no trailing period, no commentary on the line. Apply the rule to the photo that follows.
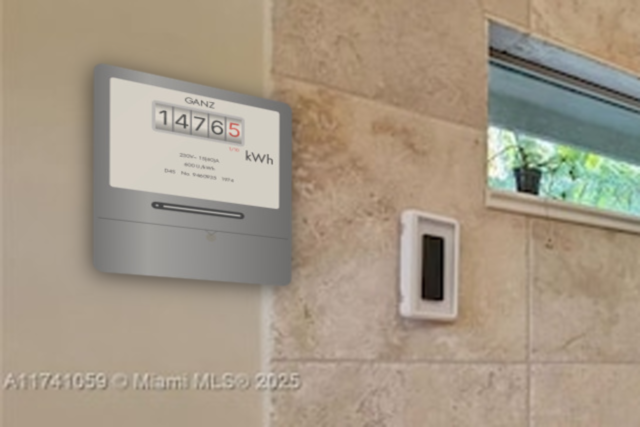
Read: 1476.5kWh
